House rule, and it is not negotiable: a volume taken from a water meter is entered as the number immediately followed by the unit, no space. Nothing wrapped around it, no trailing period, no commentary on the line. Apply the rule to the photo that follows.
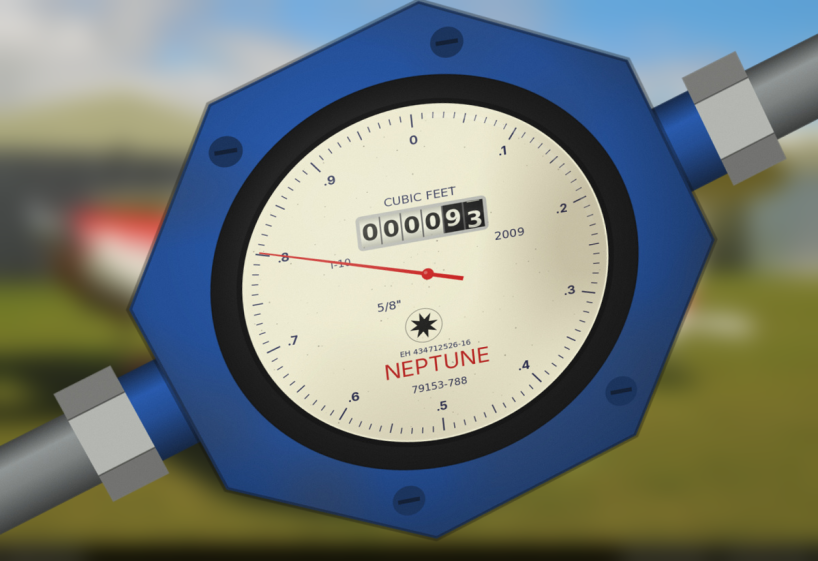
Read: 92.80ft³
